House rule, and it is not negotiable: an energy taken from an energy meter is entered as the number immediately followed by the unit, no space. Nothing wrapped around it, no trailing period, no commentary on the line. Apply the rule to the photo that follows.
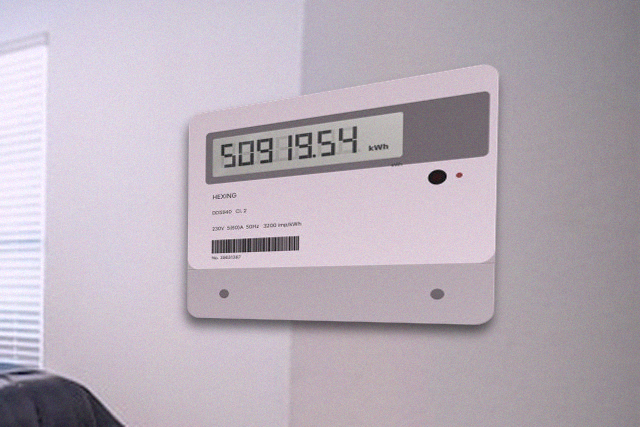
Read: 50919.54kWh
